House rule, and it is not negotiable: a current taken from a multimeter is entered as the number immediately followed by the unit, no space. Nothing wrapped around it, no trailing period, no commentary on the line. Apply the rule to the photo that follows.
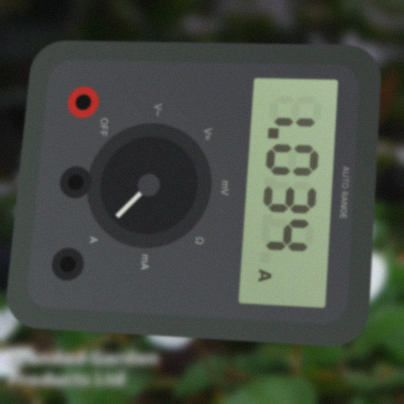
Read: 1.034A
